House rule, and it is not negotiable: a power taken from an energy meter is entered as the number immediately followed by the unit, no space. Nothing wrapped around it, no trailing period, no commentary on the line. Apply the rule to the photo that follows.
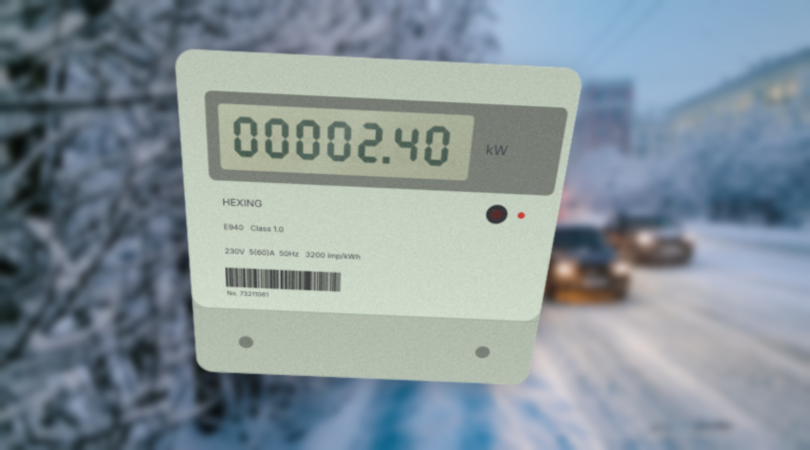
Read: 2.40kW
